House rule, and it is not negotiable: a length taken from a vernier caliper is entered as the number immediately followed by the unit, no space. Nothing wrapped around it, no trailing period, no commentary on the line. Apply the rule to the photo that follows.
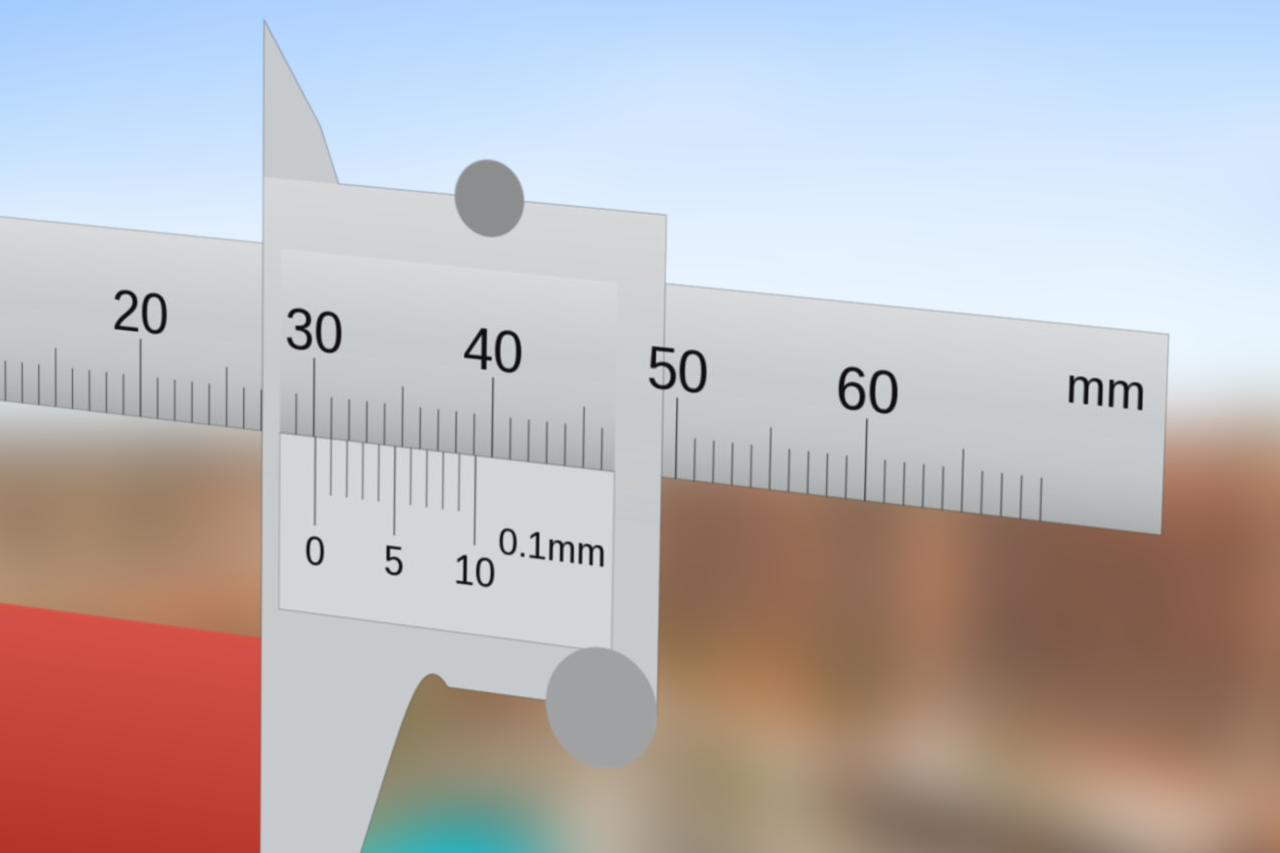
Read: 30.1mm
